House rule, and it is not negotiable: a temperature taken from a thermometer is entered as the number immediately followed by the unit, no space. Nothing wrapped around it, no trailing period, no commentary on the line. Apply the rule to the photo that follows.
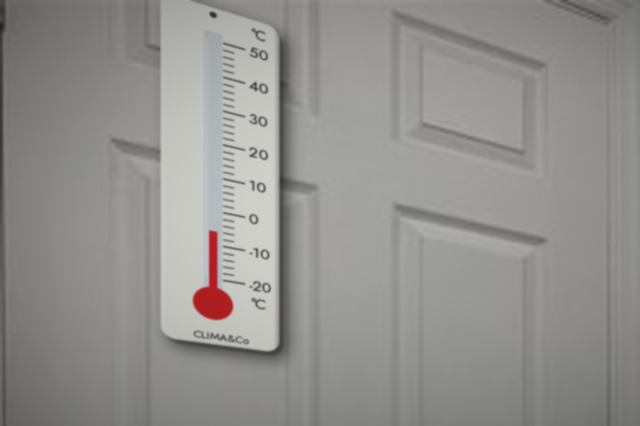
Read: -6°C
